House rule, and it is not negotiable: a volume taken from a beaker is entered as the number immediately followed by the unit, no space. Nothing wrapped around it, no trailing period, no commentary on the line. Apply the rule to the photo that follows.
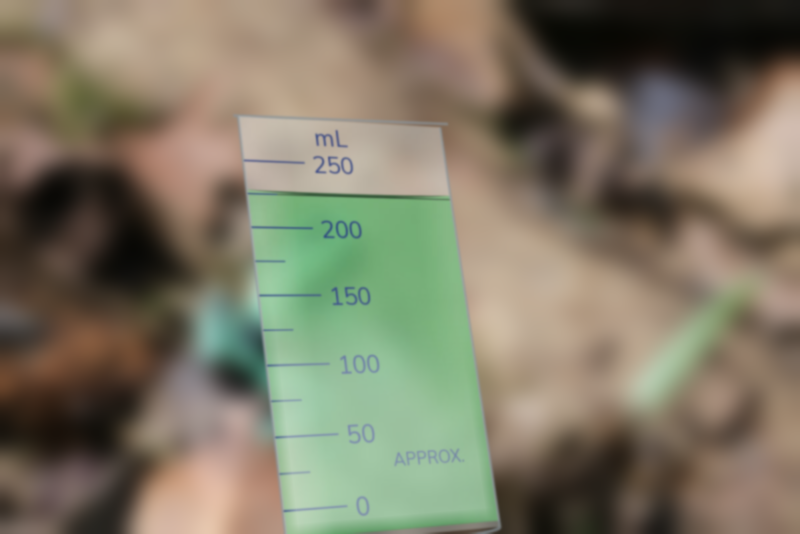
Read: 225mL
